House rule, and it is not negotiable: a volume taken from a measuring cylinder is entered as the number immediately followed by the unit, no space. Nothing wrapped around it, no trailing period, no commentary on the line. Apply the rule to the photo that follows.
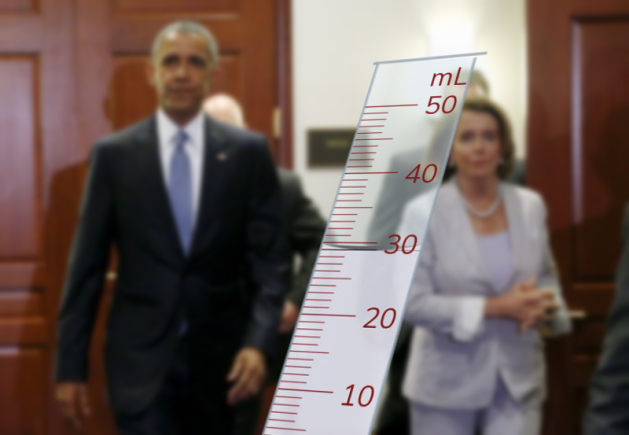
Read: 29mL
